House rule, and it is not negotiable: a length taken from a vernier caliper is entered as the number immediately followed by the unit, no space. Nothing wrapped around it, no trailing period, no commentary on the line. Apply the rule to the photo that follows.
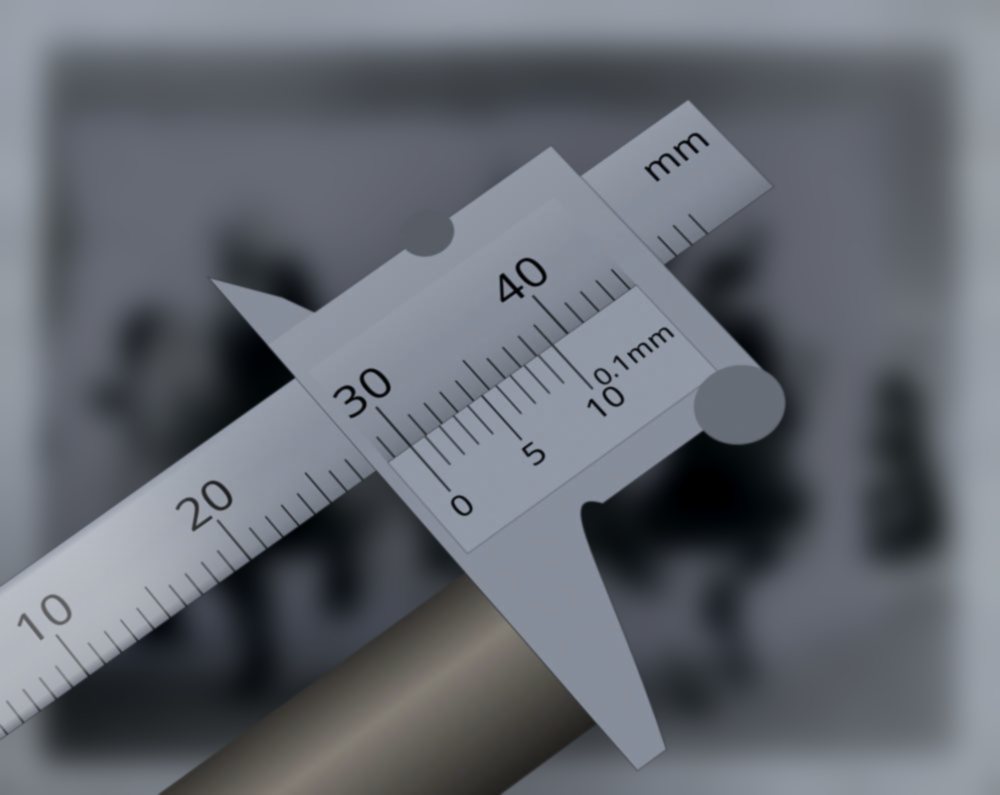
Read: 30.0mm
